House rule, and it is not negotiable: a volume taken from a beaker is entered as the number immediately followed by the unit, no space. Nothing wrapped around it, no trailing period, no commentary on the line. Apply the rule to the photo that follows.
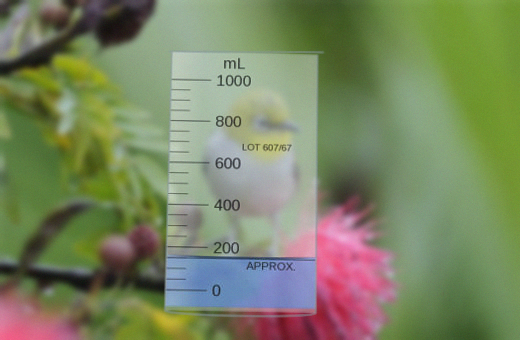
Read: 150mL
